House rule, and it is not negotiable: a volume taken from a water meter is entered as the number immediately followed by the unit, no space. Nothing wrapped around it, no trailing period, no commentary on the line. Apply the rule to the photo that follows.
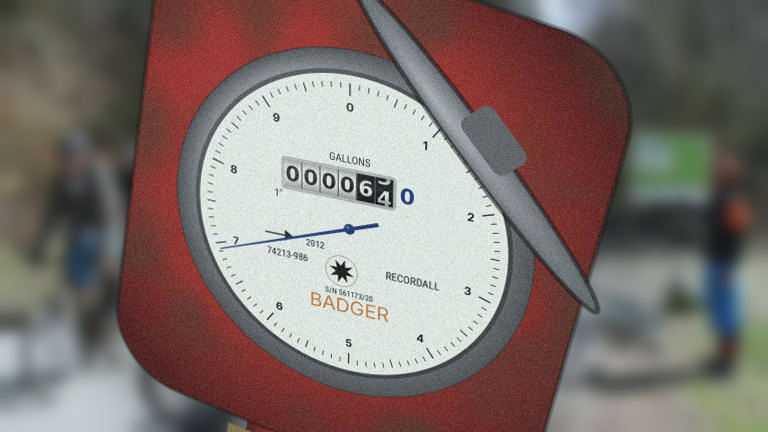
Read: 636.9gal
